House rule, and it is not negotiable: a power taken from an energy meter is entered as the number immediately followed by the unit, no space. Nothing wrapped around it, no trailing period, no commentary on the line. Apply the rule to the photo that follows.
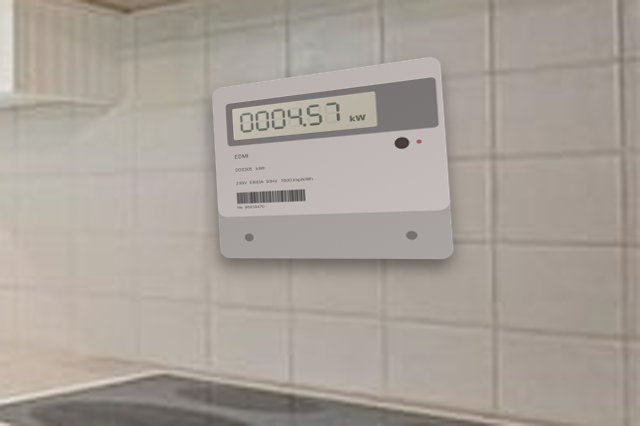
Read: 4.57kW
